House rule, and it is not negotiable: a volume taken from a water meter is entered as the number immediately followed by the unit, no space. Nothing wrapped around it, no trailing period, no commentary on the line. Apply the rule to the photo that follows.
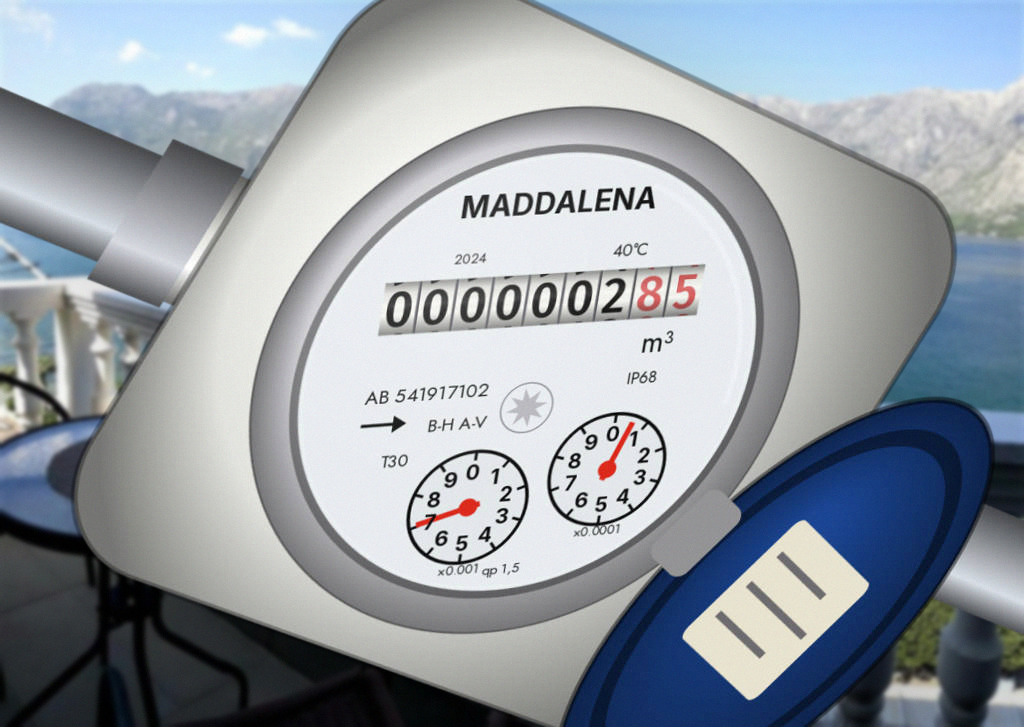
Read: 2.8570m³
